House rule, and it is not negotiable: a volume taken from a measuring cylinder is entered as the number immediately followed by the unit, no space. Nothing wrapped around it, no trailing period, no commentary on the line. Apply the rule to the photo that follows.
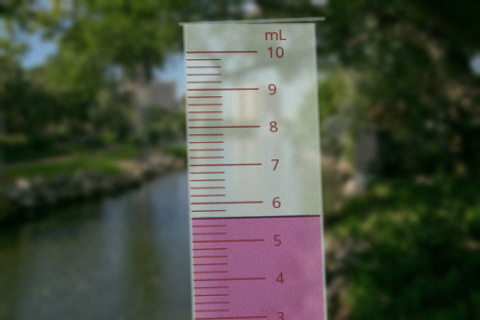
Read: 5.6mL
